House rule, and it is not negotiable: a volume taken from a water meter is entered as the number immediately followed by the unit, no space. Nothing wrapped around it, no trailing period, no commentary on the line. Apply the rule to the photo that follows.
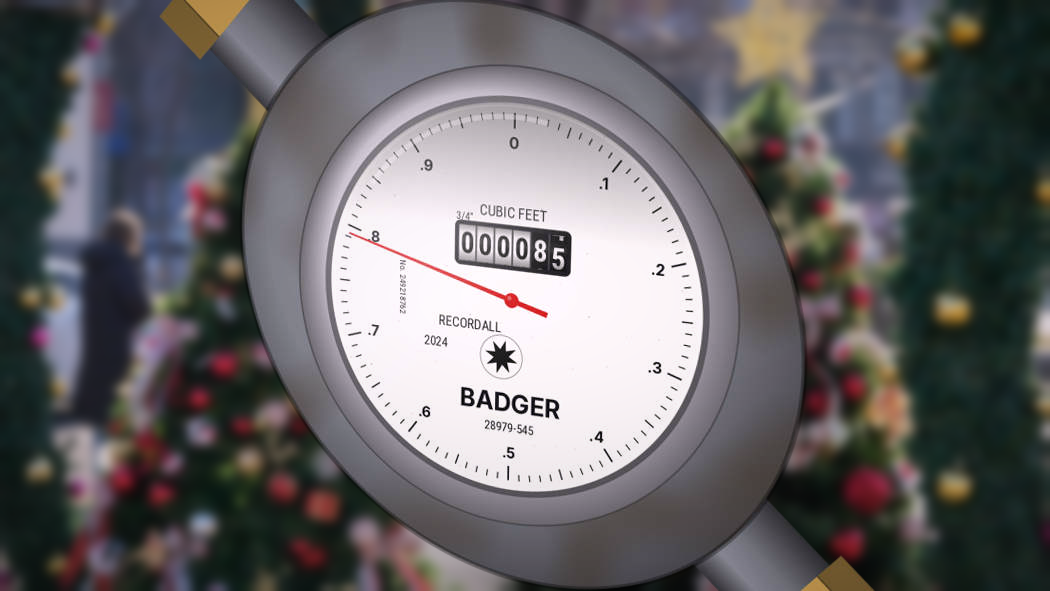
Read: 84.79ft³
